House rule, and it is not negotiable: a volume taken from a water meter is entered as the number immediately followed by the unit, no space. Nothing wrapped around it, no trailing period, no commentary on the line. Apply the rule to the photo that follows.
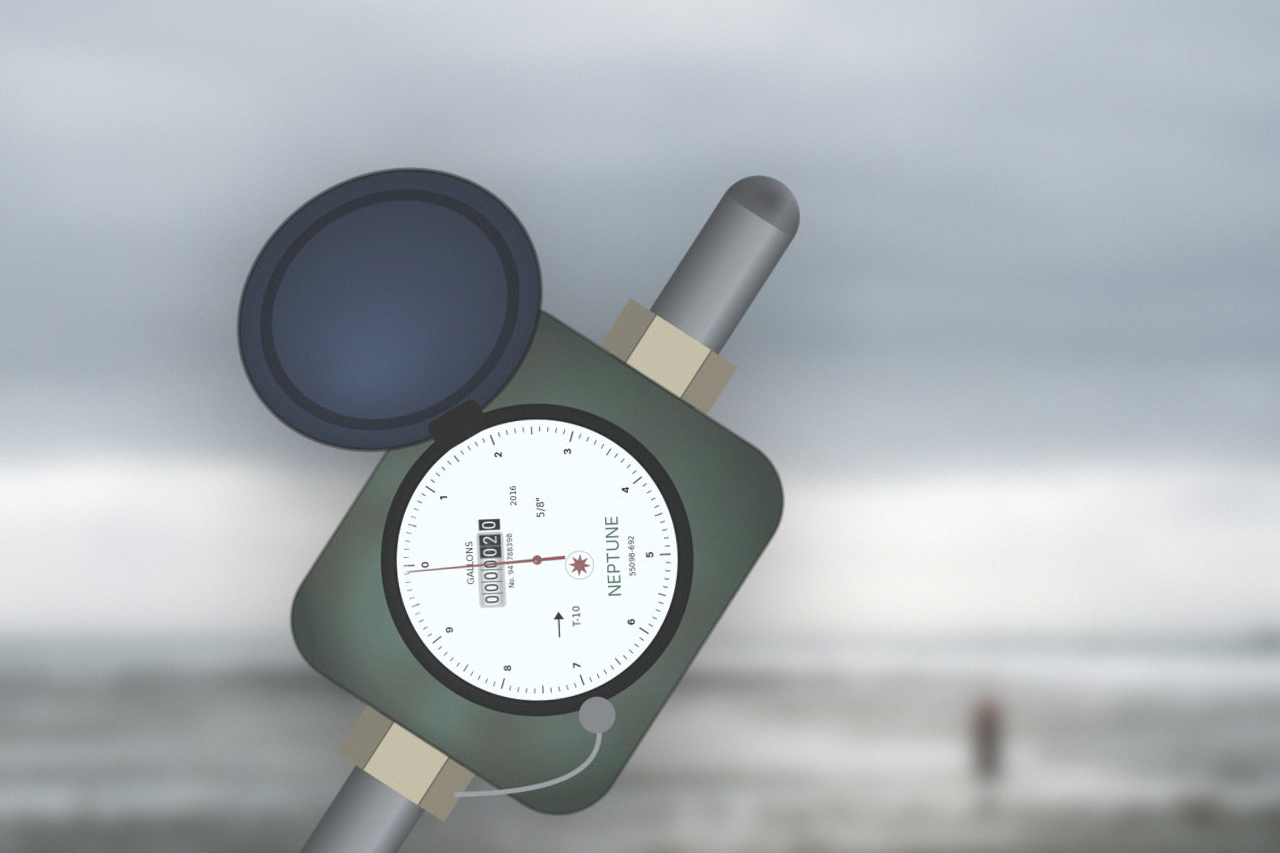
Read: 19.9gal
